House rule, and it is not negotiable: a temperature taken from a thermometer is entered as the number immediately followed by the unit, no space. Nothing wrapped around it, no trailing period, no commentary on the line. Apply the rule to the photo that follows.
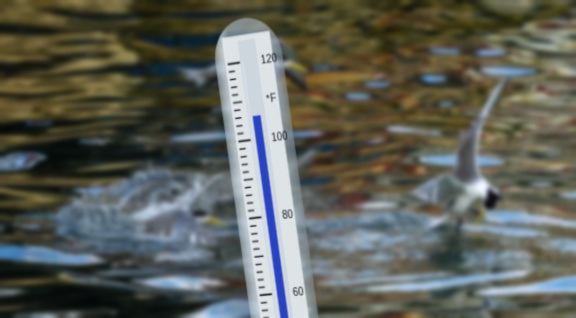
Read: 106°F
